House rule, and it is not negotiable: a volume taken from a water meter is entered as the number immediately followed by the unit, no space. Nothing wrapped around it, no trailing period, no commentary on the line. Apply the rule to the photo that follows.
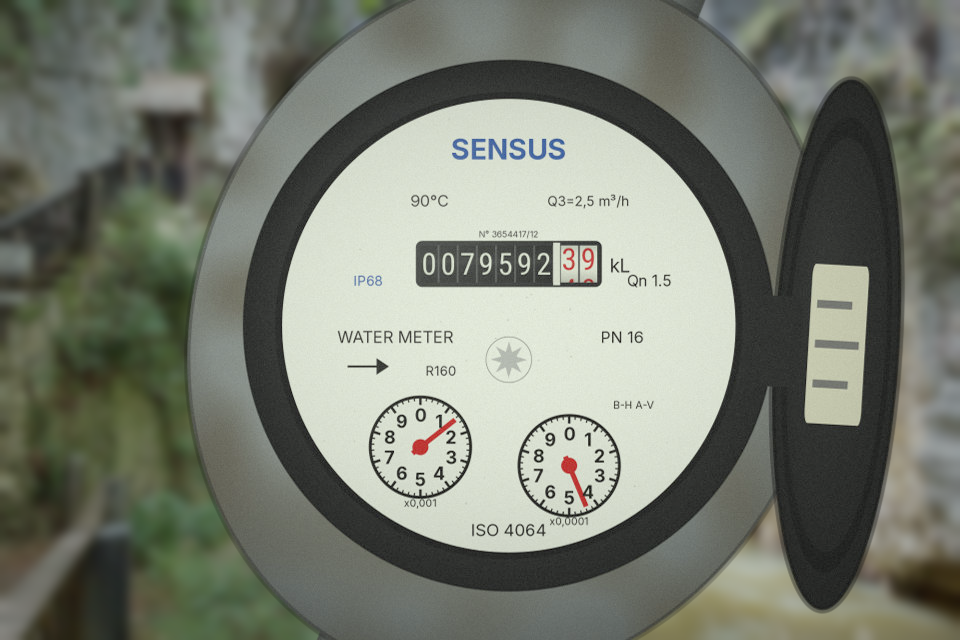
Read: 79592.3914kL
